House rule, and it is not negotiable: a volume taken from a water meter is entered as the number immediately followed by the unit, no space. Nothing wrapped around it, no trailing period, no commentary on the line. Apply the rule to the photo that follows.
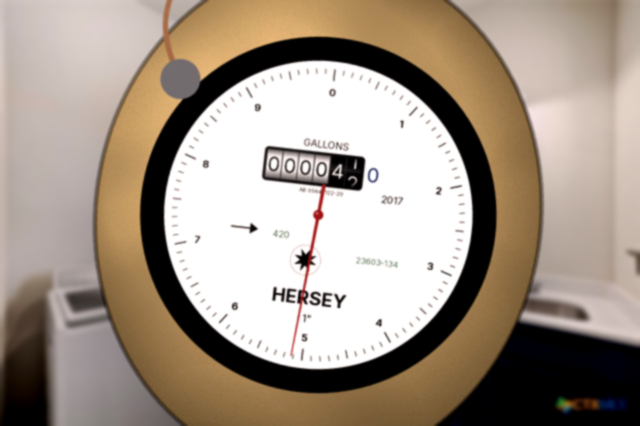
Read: 415.1gal
